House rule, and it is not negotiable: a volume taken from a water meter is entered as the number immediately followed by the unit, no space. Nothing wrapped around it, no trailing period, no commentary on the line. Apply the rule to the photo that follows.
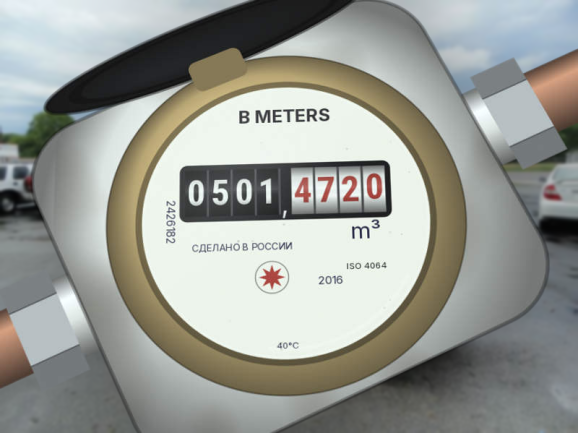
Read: 501.4720m³
